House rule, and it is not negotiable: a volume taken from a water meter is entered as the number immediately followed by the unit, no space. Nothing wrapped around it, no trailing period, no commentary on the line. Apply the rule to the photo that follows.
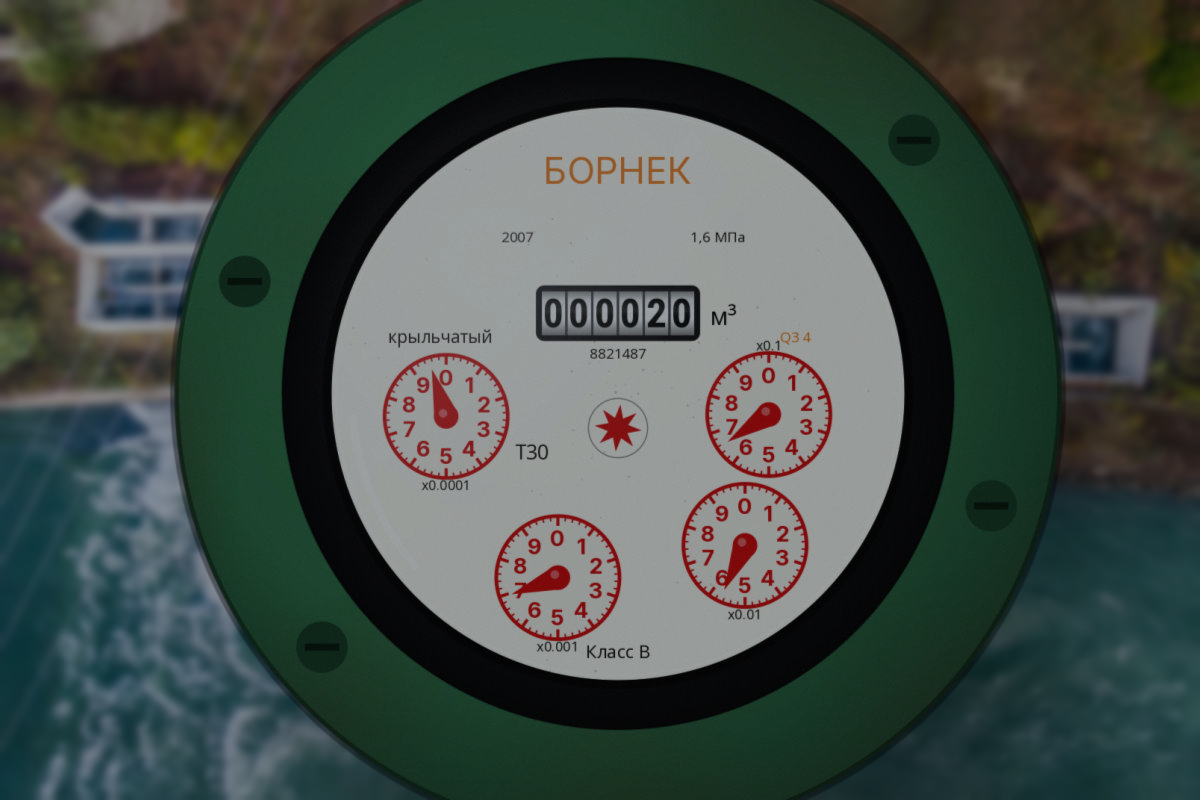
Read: 20.6569m³
